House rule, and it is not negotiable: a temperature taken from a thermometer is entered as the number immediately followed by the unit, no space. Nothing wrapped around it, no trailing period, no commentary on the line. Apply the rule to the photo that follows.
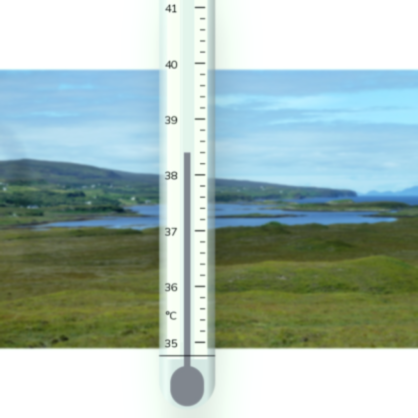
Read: 38.4°C
